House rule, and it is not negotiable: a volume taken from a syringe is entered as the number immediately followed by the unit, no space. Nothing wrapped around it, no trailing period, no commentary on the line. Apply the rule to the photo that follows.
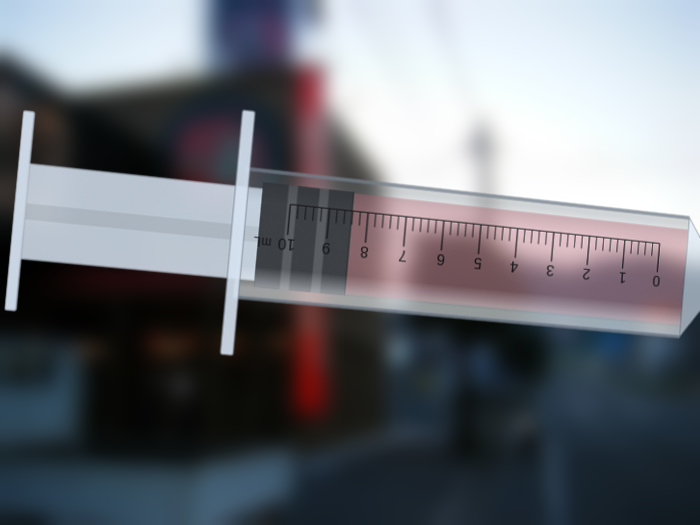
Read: 8.4mL
